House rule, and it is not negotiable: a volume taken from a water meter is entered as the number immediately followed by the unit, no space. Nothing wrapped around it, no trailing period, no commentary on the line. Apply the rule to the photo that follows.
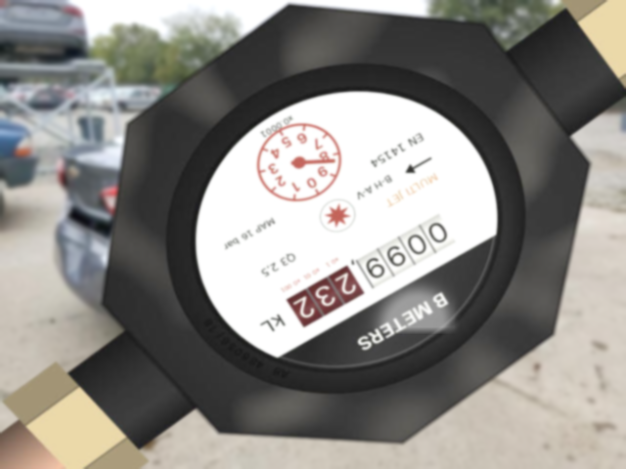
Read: 99.2328kL
